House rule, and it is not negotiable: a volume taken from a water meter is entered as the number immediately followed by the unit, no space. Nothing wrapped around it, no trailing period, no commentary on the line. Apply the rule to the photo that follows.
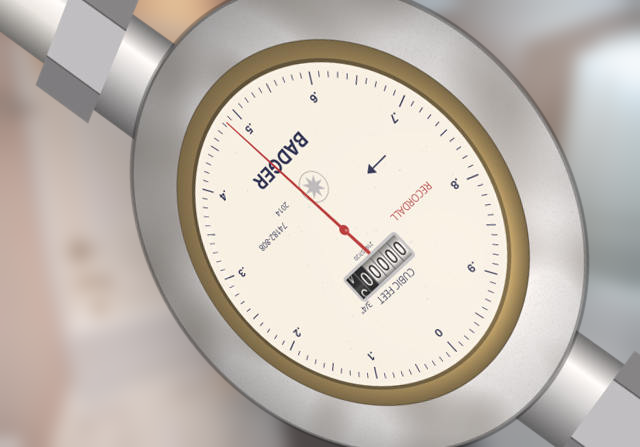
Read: 3.48ft³
